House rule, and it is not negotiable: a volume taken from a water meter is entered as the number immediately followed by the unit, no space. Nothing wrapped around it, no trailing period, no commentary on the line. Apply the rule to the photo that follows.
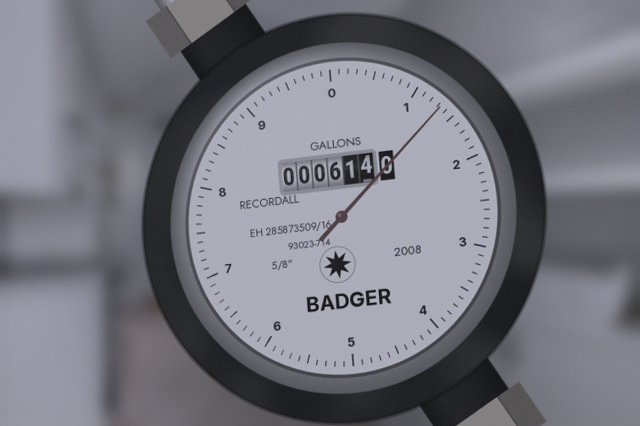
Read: 6141.3gal
